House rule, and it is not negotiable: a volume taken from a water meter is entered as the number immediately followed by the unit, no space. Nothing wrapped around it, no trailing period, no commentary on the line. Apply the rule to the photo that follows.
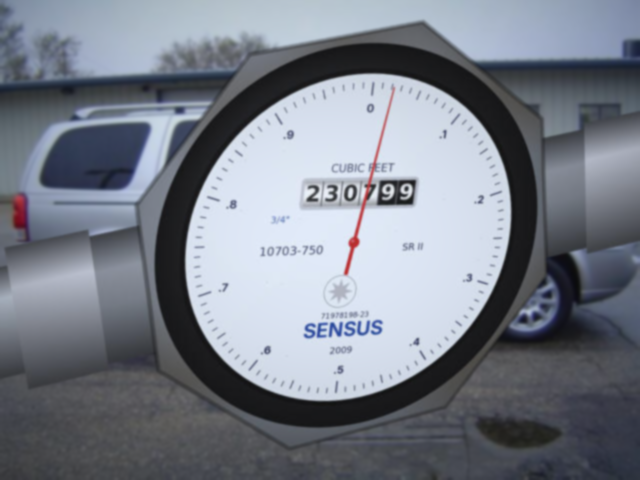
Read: 230799.02ft³
